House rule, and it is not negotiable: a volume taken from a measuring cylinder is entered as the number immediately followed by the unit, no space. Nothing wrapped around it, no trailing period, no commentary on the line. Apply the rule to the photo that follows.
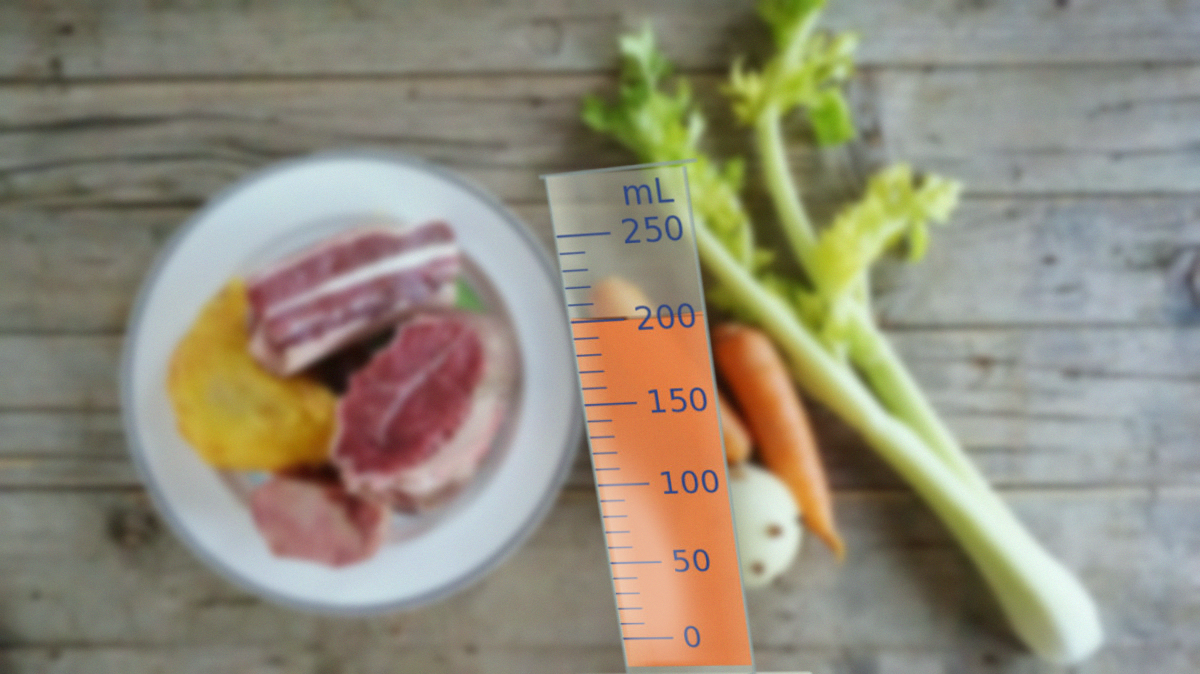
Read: 200mL
